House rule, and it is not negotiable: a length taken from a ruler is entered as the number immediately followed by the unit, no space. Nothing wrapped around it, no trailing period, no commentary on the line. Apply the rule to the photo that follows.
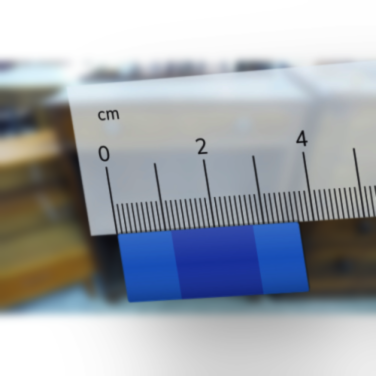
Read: 3.7cm
